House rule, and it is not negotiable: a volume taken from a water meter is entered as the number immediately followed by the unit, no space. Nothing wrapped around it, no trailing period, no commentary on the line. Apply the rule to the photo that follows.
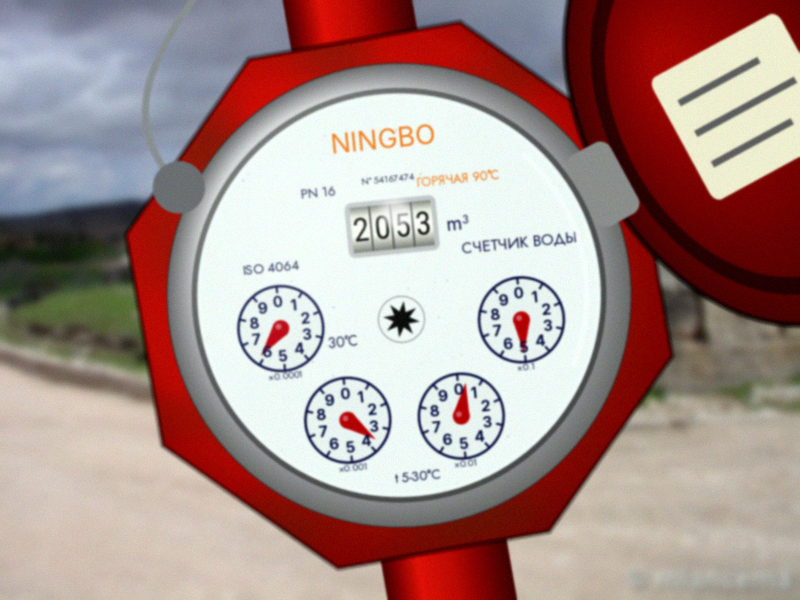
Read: 2053.5036m³
